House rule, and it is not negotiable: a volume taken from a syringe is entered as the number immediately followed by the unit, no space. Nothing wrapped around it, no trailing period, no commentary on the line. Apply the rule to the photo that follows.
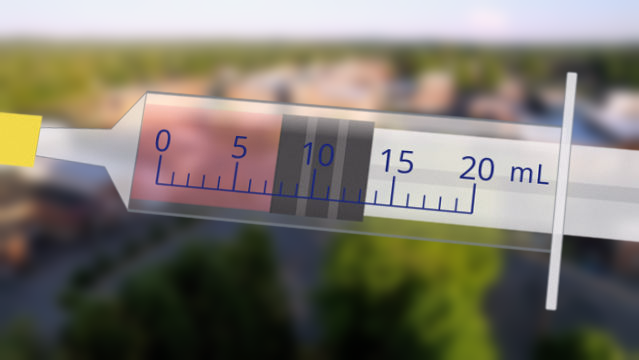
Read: 7.5mL
